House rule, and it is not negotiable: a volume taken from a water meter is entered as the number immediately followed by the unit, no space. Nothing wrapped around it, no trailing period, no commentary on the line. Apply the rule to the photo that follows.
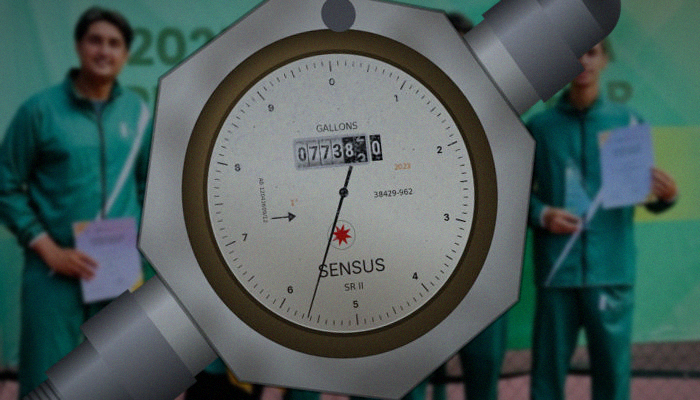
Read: 773825.6gal
